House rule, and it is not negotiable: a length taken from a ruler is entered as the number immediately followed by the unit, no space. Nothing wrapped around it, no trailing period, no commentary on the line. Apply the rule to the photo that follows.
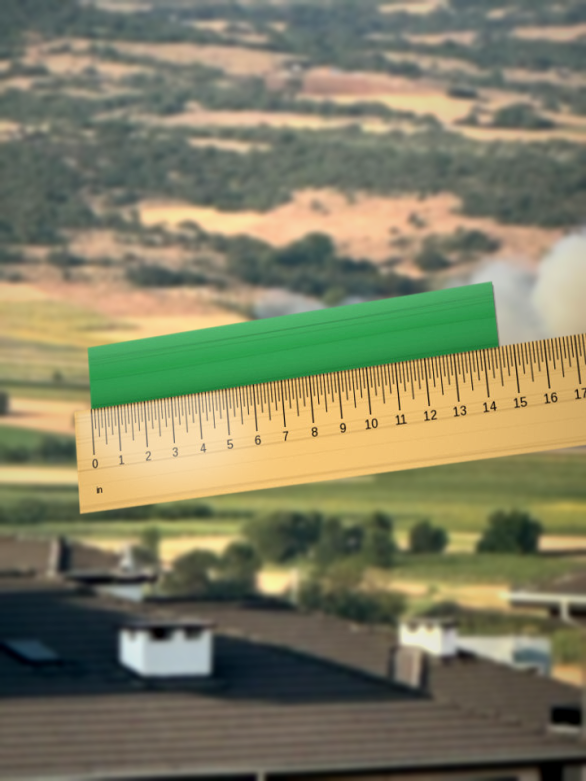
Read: 14.5in
